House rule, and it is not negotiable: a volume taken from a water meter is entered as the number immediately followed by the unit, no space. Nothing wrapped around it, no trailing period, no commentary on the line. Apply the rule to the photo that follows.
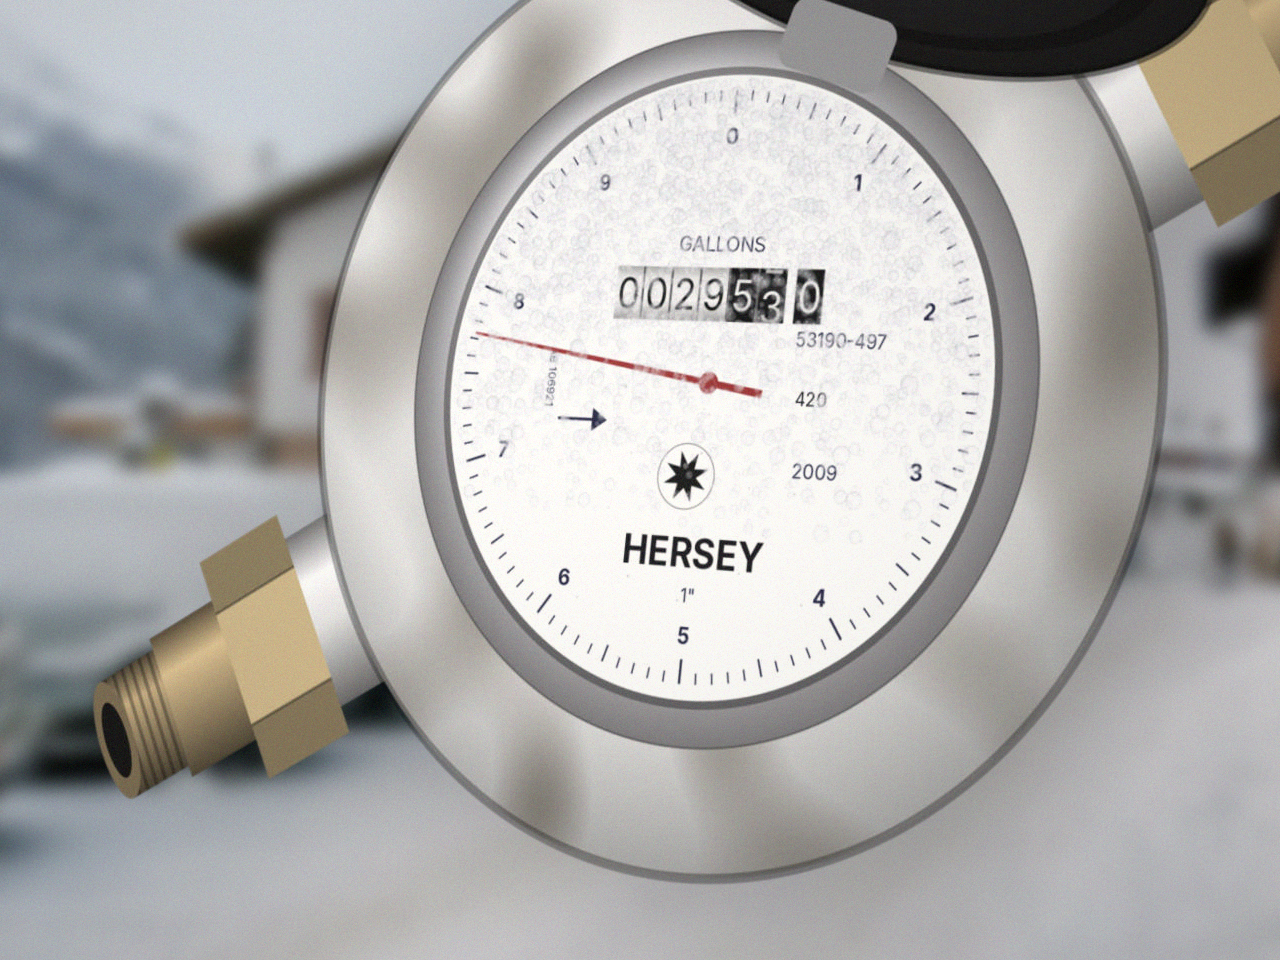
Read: 29527.7gal
